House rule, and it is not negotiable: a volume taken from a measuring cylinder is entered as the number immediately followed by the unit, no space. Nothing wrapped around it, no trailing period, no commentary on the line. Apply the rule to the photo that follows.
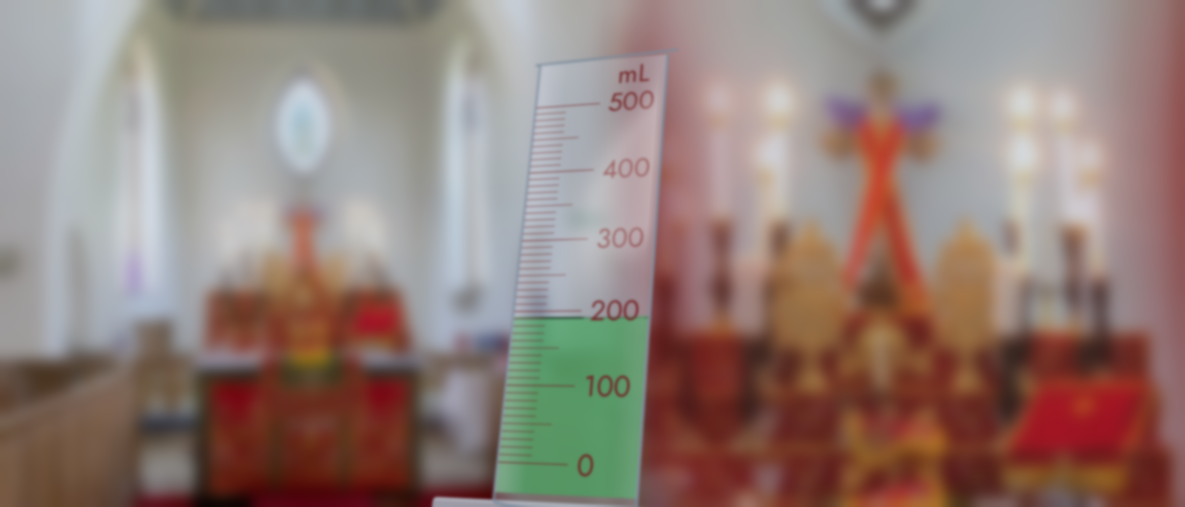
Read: 190mL
